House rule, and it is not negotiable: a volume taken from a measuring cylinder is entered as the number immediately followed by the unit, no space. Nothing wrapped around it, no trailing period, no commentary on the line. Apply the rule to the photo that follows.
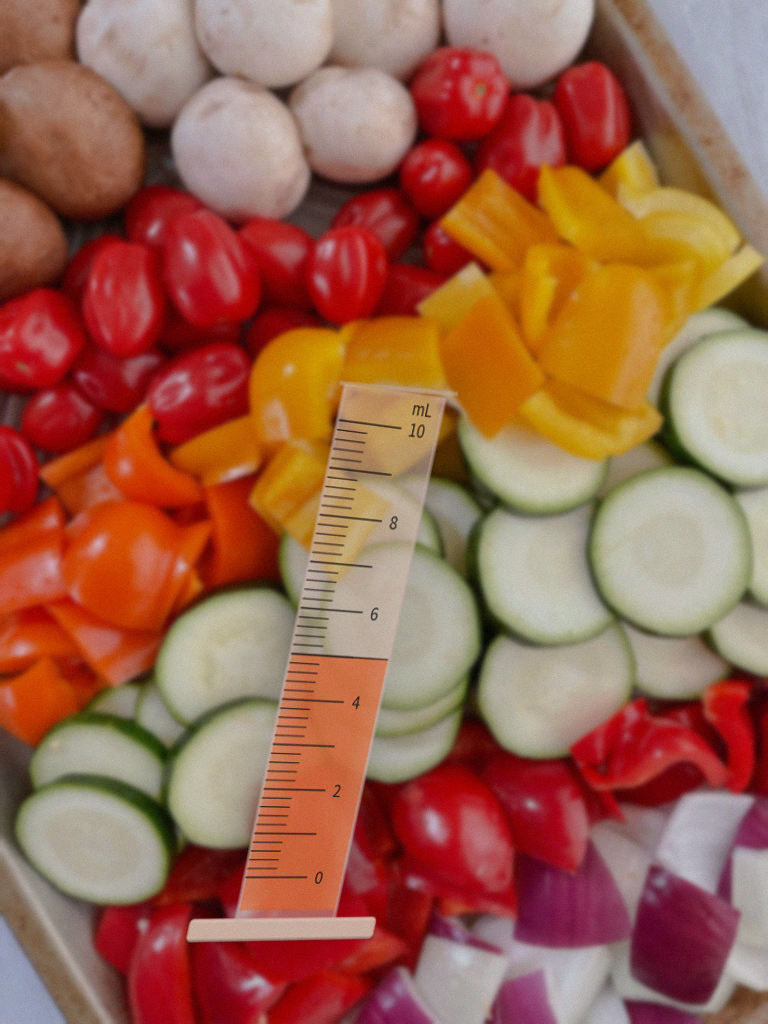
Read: 5mL
